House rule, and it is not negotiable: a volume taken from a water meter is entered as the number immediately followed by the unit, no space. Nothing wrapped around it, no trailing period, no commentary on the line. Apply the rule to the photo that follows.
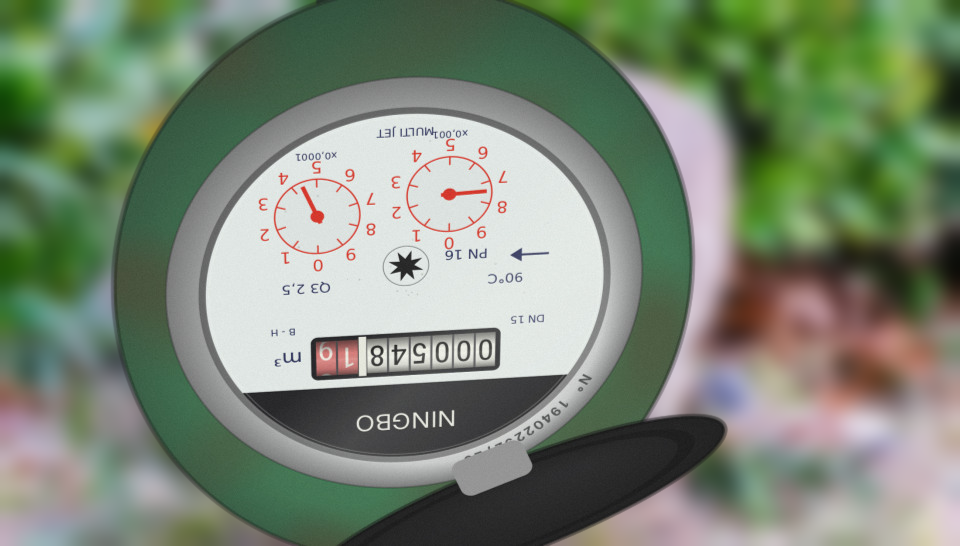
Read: 548.1874m³
